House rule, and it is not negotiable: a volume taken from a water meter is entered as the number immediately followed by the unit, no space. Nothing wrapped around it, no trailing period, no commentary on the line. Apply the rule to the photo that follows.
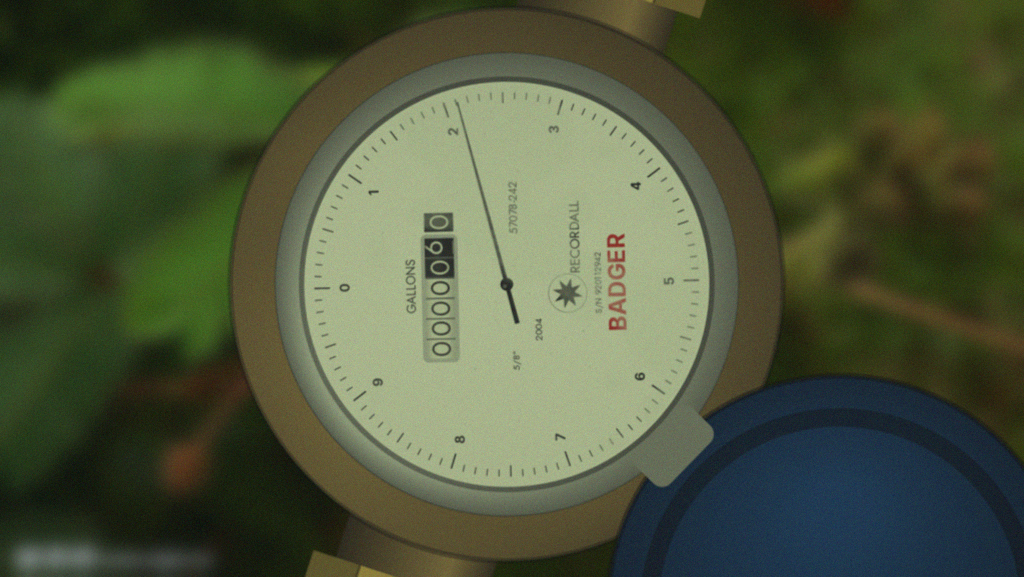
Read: 62.1gal
